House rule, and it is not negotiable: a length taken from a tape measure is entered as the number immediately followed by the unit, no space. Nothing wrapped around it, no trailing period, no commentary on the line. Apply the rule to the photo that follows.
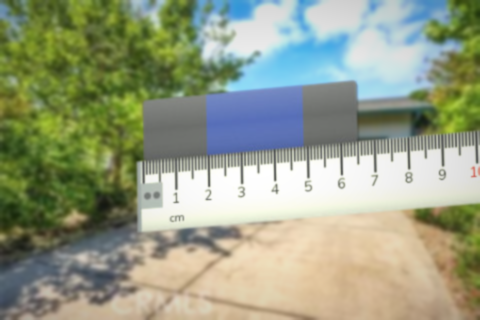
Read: 6.5cm
